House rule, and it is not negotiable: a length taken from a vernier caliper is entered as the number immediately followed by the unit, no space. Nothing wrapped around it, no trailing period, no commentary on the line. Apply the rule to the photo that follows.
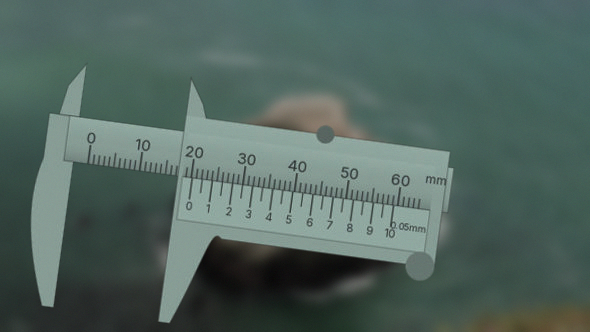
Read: 20.2mm
